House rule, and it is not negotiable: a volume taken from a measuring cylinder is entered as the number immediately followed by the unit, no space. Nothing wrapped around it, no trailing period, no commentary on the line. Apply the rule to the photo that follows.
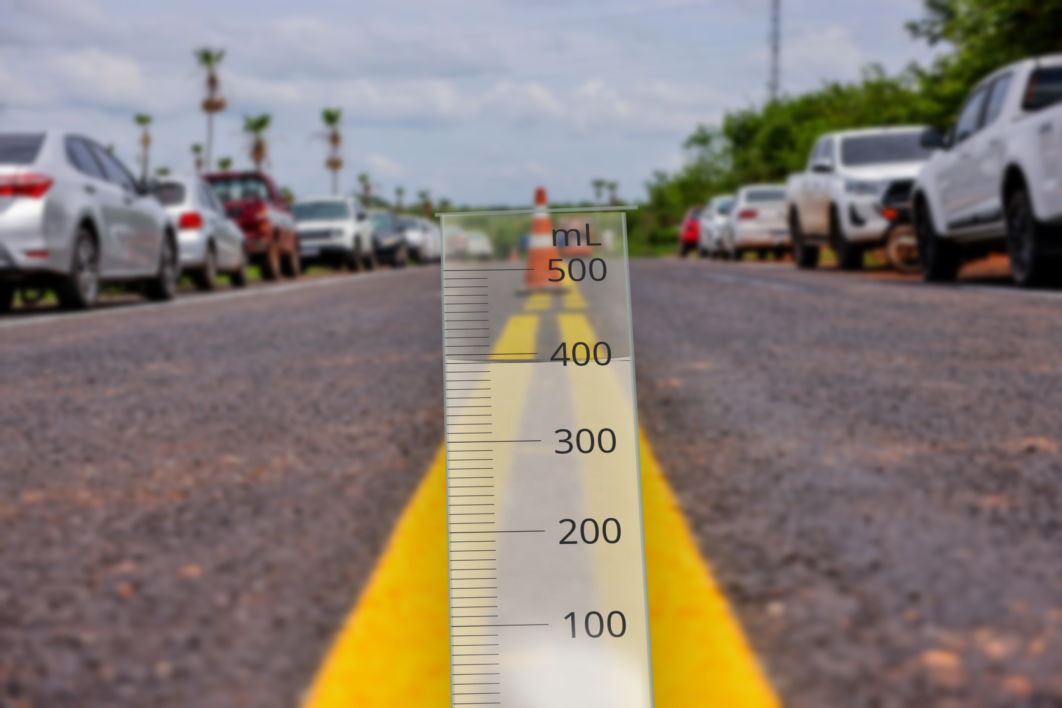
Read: 390mL
